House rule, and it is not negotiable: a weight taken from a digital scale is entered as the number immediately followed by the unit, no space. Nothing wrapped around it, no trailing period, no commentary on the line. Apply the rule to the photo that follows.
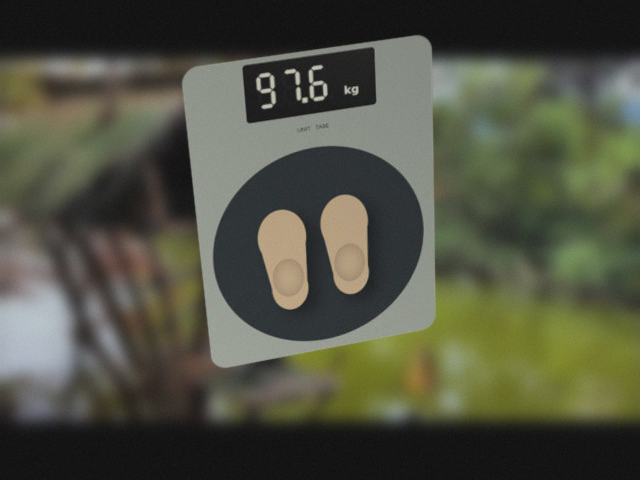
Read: 97.6kg
